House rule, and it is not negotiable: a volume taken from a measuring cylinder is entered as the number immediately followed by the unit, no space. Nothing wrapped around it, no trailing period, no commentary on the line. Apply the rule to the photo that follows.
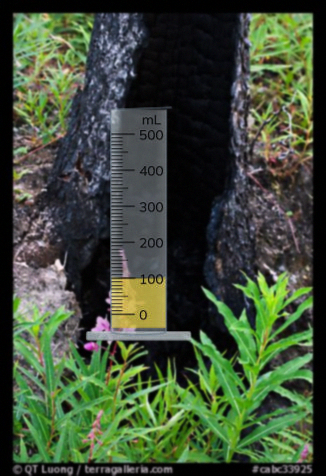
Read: 100mL
